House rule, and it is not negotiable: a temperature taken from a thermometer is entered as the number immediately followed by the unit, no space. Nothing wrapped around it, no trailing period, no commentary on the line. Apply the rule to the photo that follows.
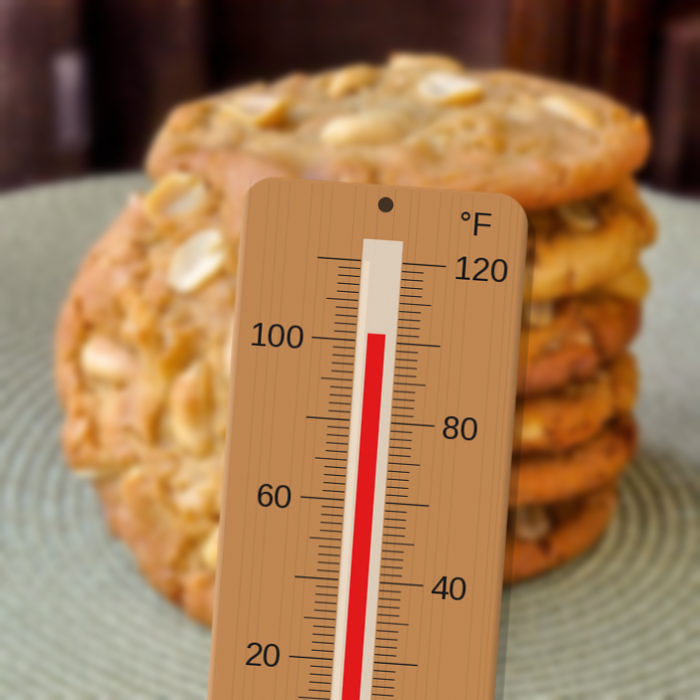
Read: 102°F
